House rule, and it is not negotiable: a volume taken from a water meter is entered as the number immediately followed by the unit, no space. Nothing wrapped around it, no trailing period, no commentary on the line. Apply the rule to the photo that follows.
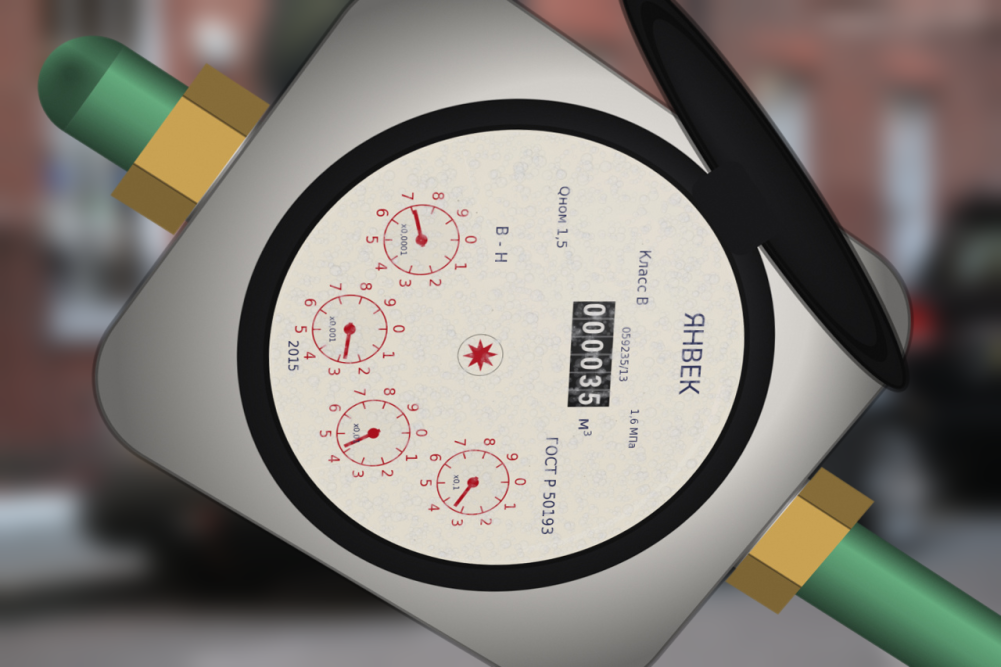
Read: 35.3427m³
